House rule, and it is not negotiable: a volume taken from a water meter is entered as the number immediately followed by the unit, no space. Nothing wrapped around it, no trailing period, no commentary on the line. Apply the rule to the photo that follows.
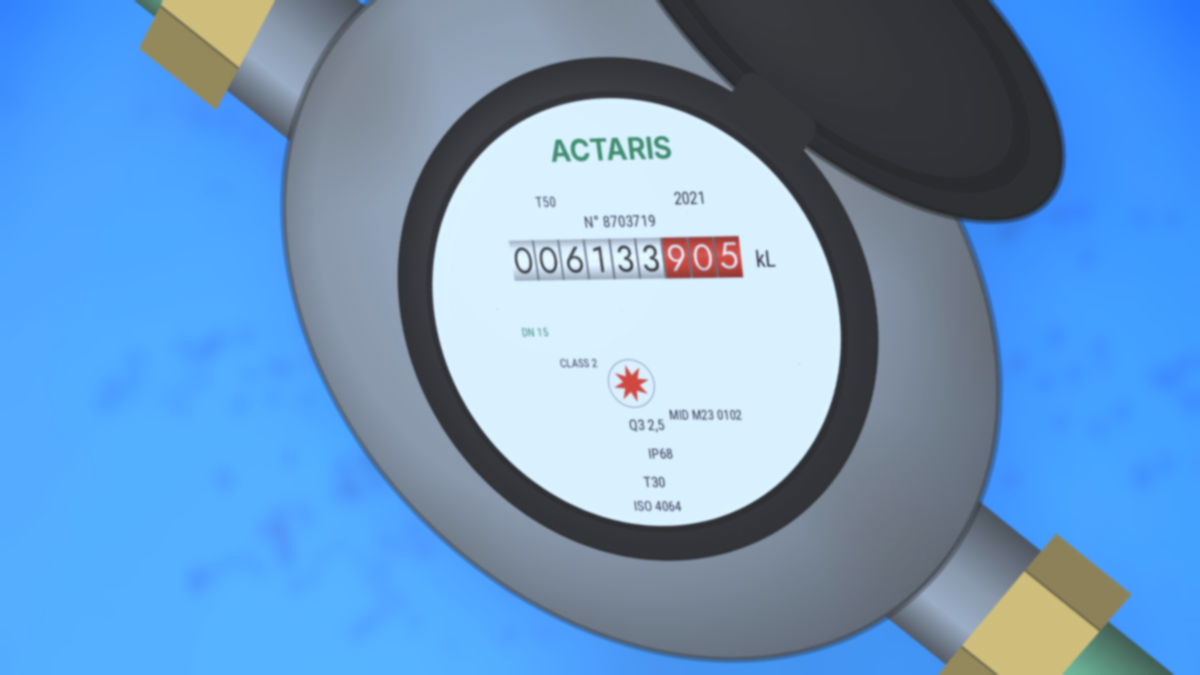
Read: 6133.905kL
